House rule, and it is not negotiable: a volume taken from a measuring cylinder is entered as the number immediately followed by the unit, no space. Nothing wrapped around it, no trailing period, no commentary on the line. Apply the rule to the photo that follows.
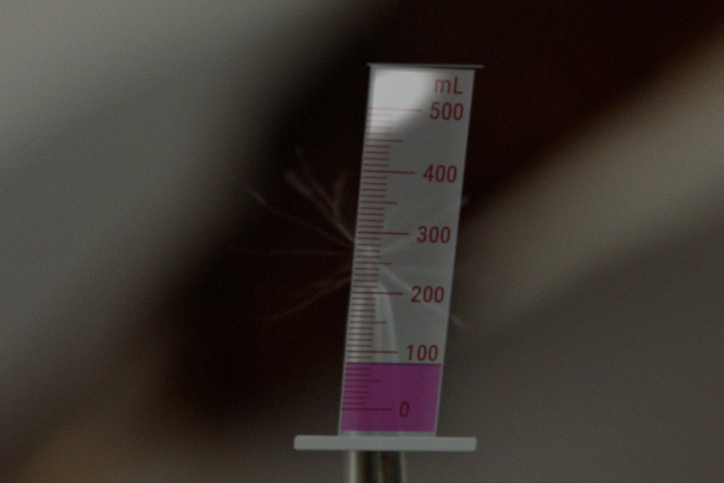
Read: 80mL
